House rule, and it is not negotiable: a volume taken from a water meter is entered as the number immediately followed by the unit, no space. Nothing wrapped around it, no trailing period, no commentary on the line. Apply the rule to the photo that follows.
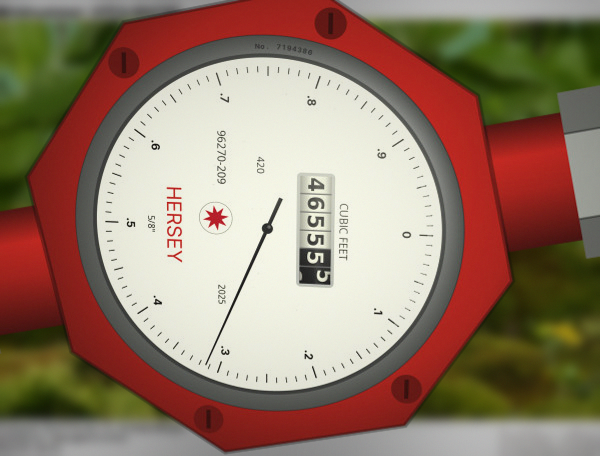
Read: 465555.31ft³
